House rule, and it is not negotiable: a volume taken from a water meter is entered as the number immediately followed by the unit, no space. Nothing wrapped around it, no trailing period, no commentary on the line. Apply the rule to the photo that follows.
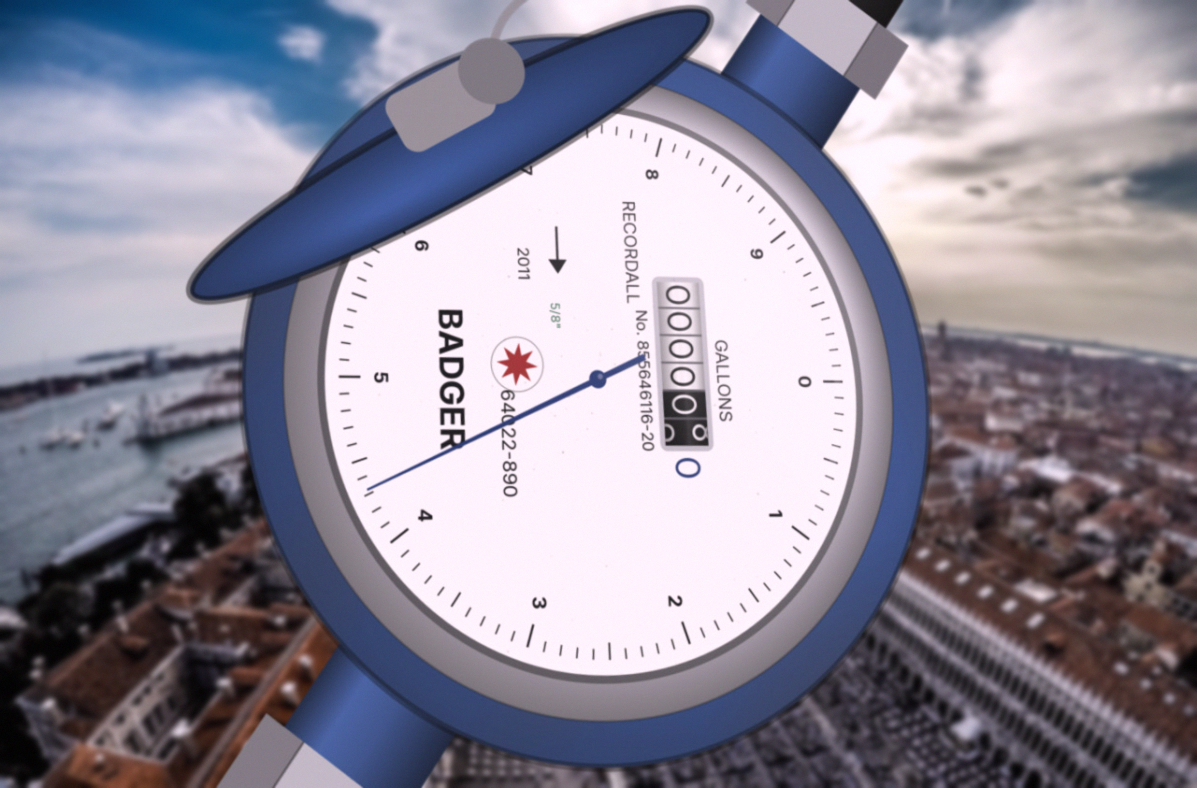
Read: 84.3gal
